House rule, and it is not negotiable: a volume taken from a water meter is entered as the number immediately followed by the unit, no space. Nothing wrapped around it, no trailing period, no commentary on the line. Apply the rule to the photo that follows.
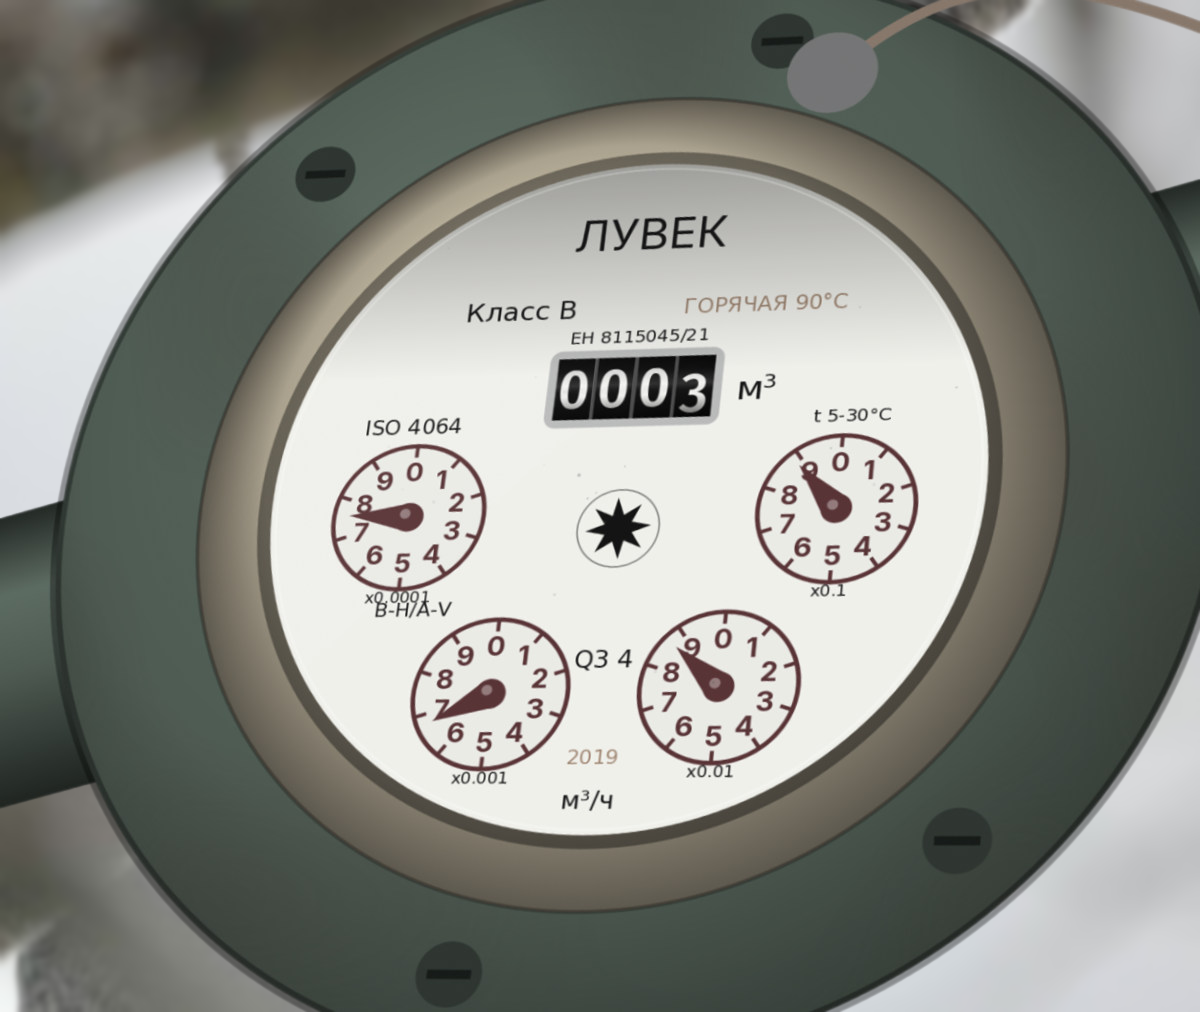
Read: 2.8867m³
